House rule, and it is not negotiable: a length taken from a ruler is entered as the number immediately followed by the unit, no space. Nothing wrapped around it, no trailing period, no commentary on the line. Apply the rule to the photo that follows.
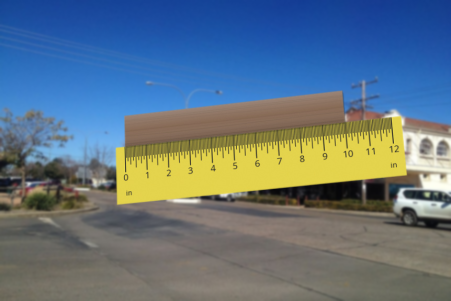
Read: 10in
